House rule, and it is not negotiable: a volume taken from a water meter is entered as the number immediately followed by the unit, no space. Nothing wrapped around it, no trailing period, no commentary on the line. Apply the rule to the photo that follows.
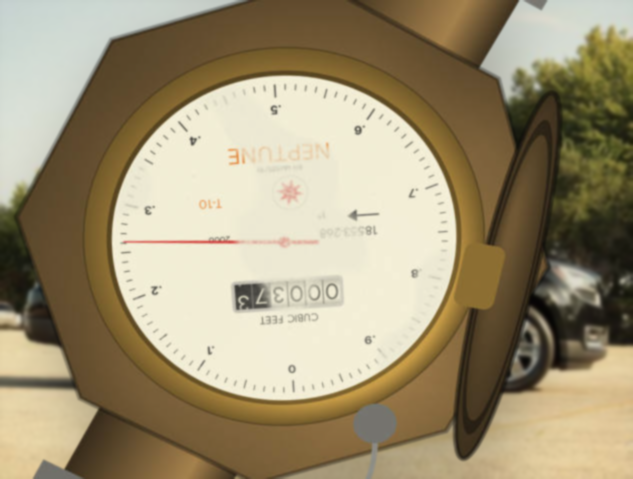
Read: 373.26ft³
